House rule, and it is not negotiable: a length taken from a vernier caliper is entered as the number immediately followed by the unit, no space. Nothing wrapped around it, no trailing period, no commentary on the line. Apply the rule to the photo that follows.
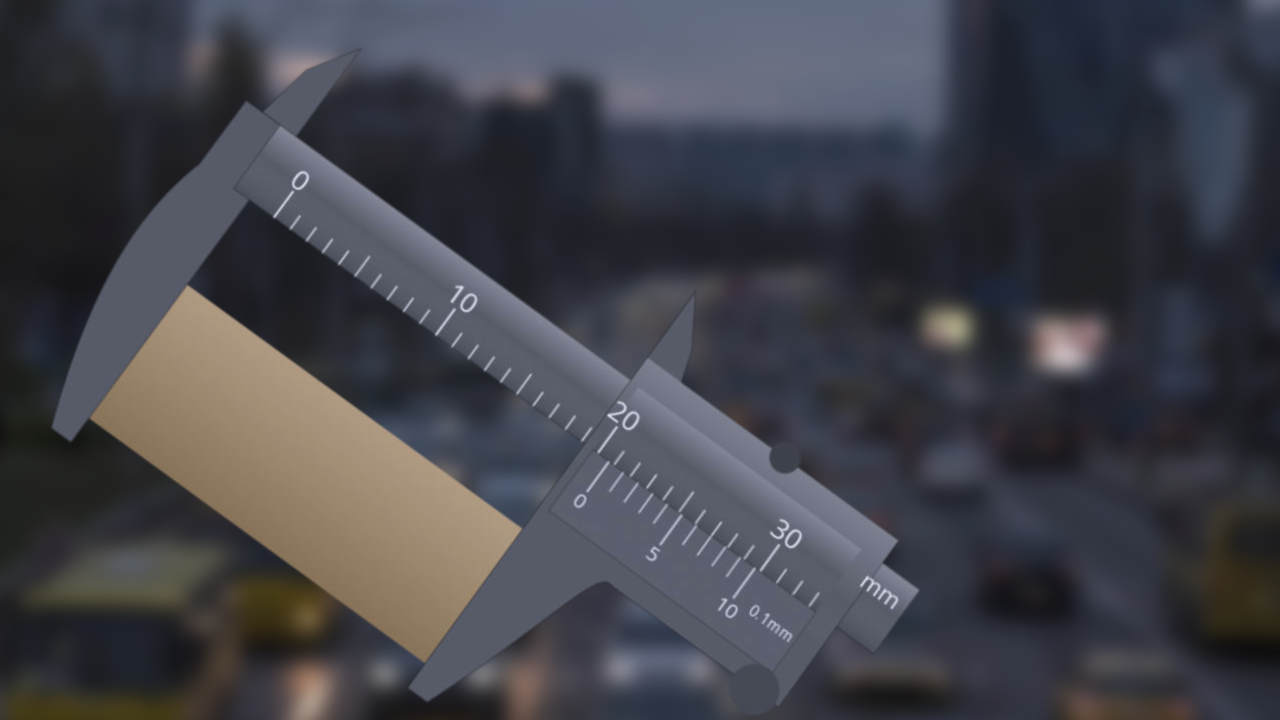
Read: 20.7mm
